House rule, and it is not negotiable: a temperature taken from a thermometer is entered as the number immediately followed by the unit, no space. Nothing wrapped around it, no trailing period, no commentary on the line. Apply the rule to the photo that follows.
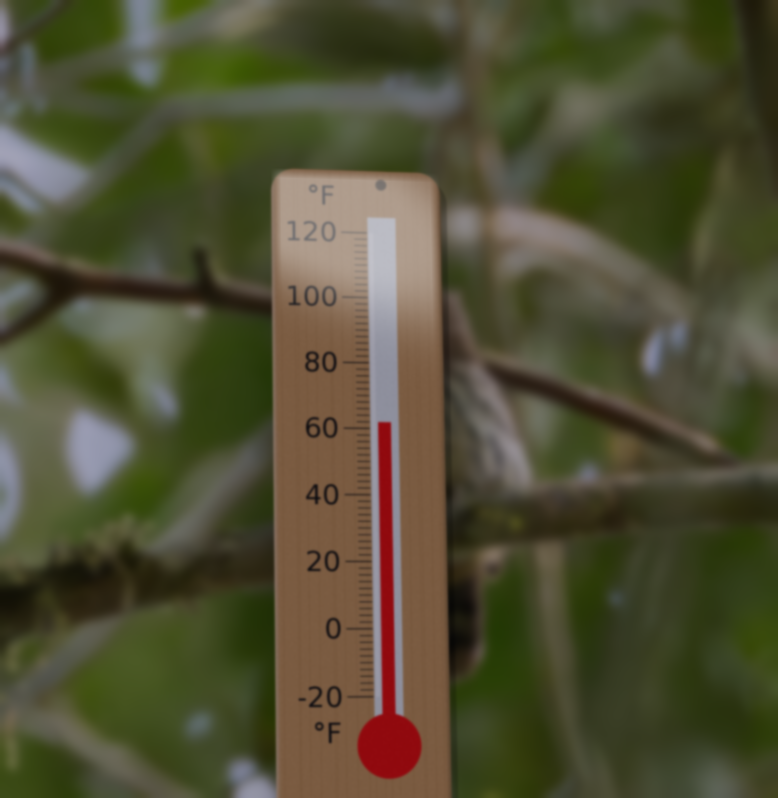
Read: 62°F
